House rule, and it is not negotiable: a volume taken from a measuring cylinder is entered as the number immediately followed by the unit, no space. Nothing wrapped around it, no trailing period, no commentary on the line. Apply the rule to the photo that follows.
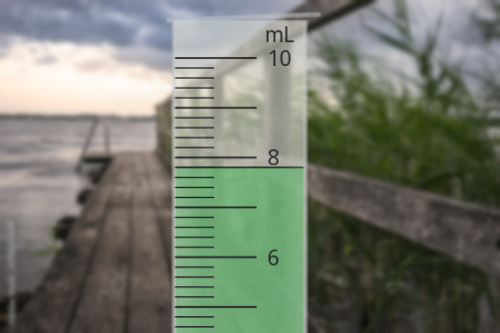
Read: 7.8mL
